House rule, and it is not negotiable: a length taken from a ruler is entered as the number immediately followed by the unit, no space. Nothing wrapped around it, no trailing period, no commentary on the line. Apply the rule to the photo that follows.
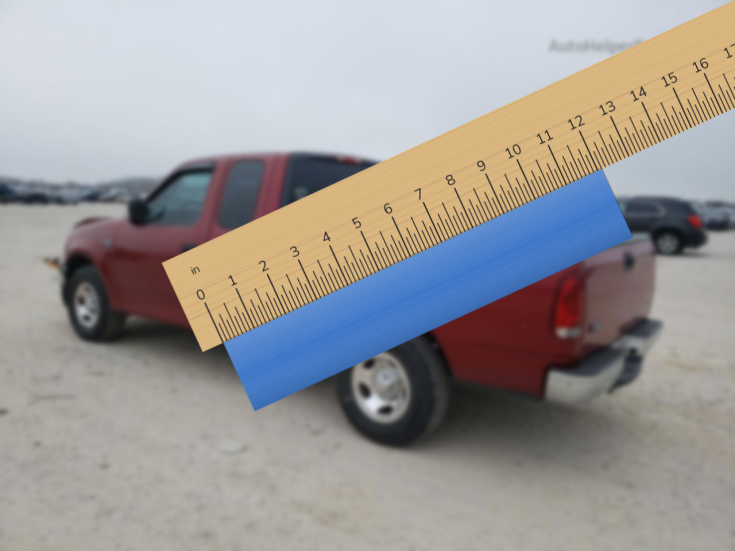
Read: 12.125in
